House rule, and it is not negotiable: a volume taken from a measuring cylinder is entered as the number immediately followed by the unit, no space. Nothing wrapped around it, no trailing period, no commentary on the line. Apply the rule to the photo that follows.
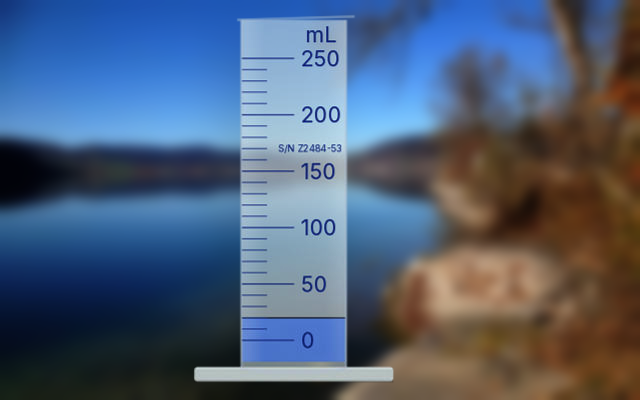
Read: 20mL
